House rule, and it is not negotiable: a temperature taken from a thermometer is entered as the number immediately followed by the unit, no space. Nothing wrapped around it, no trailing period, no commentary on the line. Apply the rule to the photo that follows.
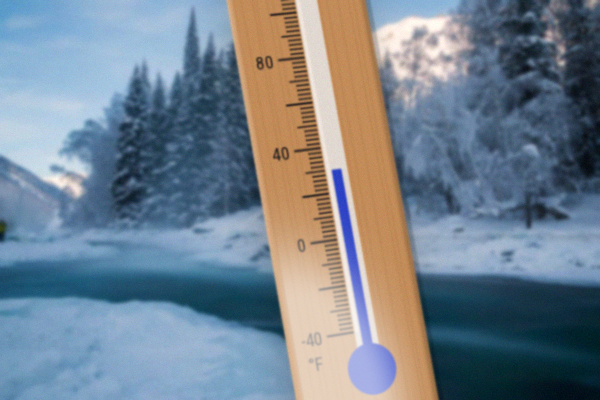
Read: 30°F
